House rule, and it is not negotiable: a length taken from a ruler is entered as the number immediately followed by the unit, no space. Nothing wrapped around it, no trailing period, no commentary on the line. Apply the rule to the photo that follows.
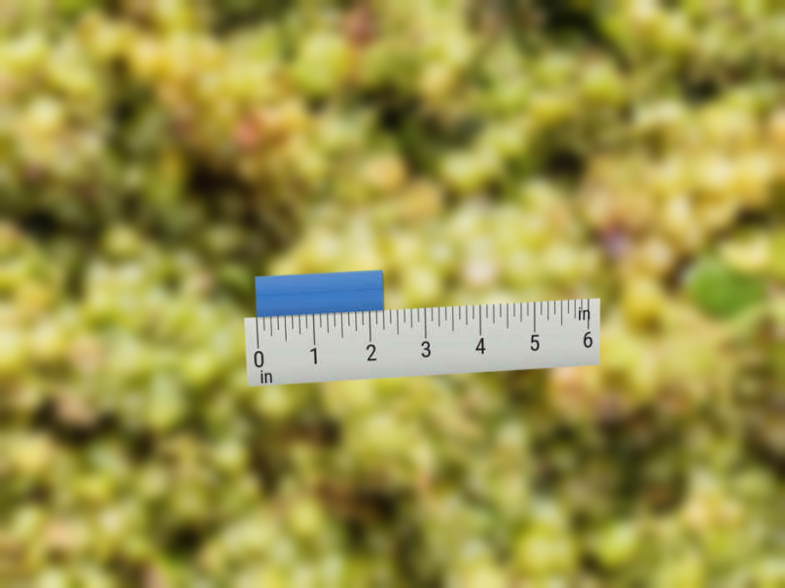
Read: 2.25in
